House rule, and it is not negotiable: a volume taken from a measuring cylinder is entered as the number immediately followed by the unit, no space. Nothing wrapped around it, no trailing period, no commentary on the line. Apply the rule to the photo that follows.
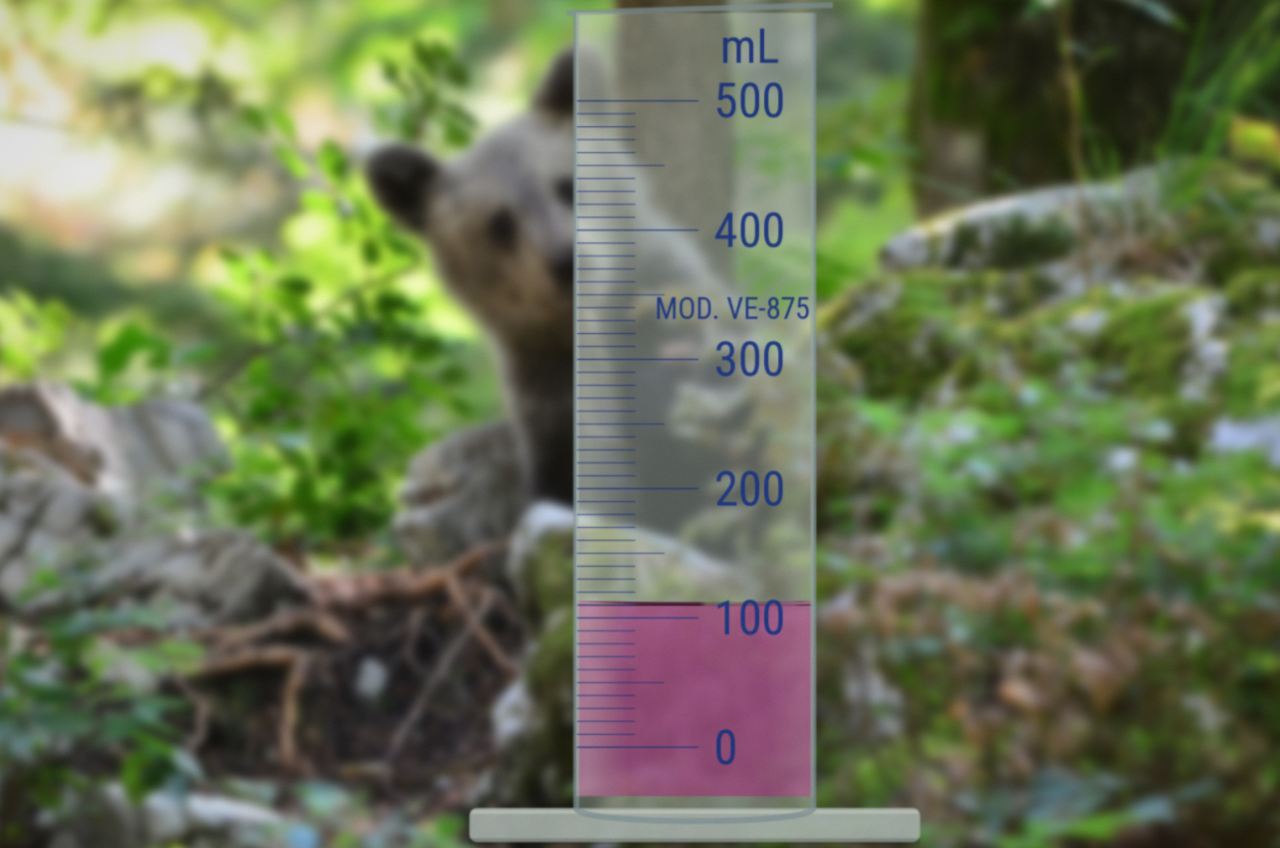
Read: 110mL
